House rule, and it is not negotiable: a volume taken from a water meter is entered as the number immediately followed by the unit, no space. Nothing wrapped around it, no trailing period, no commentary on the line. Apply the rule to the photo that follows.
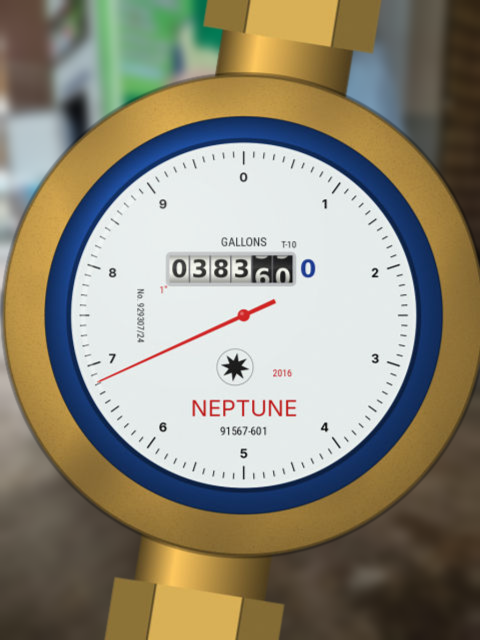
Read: 383596.8gal
